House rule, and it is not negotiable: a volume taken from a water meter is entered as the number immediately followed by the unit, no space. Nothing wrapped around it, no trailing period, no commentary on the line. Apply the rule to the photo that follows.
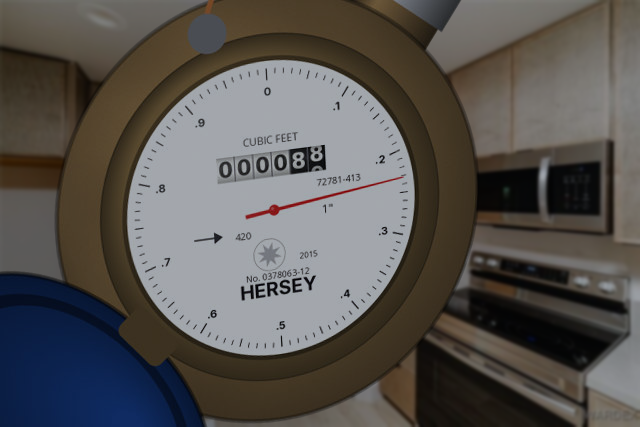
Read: 88.23ft³
